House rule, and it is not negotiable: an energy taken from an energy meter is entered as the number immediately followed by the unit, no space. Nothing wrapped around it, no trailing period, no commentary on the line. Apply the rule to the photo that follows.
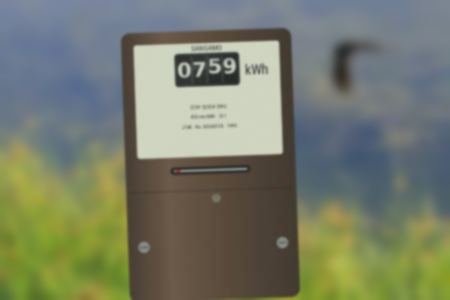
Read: 759kWh
